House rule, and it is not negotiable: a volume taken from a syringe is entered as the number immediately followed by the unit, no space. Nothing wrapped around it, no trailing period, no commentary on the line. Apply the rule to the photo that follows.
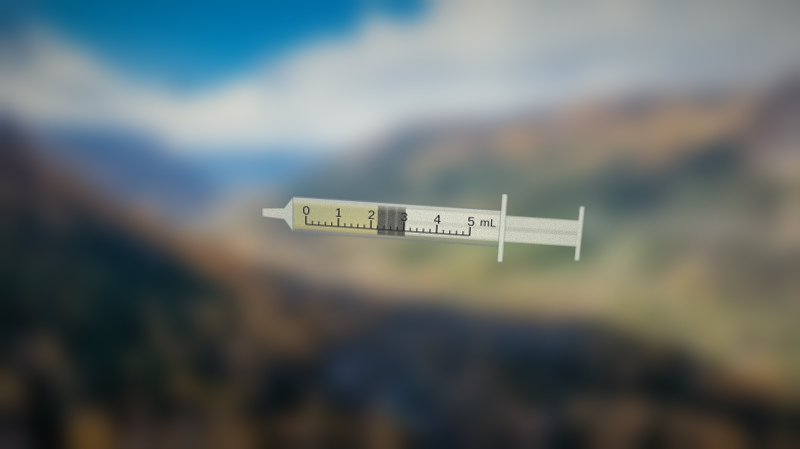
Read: 2.2mL
